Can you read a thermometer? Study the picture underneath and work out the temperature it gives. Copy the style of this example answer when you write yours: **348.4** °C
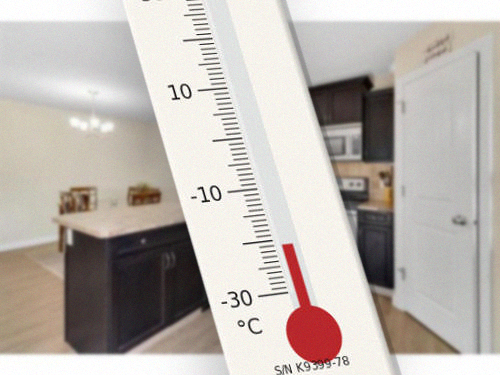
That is **-21** °C
